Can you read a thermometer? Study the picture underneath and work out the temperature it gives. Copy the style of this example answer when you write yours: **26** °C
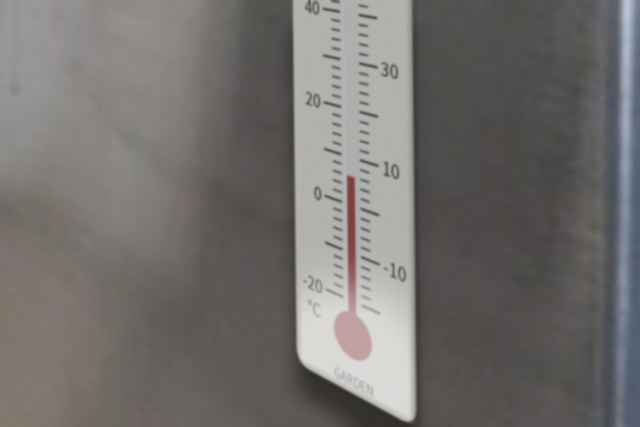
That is **6** °C
